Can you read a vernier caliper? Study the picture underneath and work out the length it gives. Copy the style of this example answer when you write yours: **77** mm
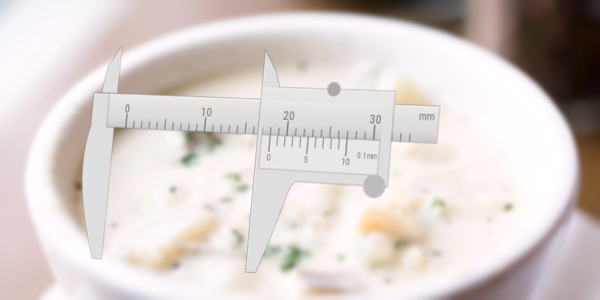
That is **18.0** mm
